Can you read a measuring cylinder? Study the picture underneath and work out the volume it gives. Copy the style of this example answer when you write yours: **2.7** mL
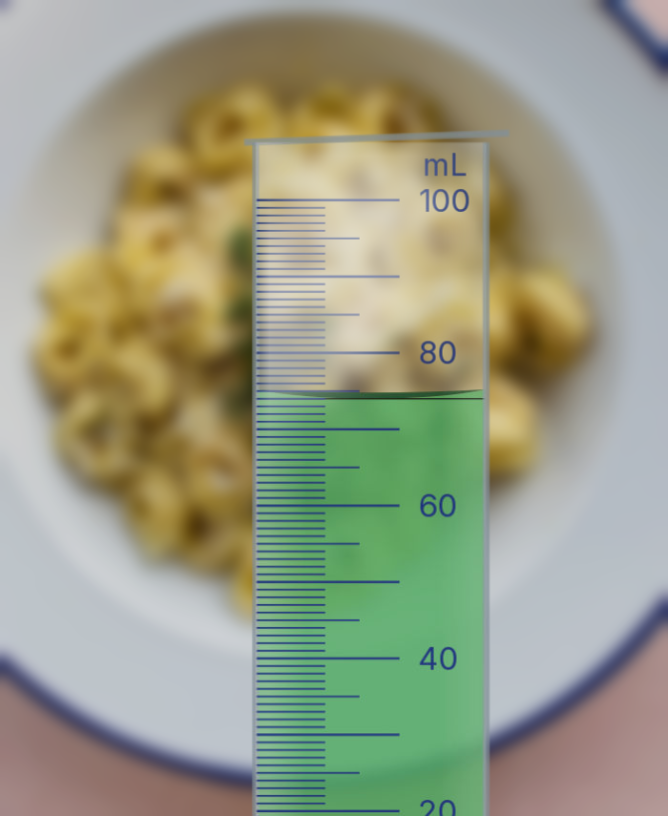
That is **74** mL
